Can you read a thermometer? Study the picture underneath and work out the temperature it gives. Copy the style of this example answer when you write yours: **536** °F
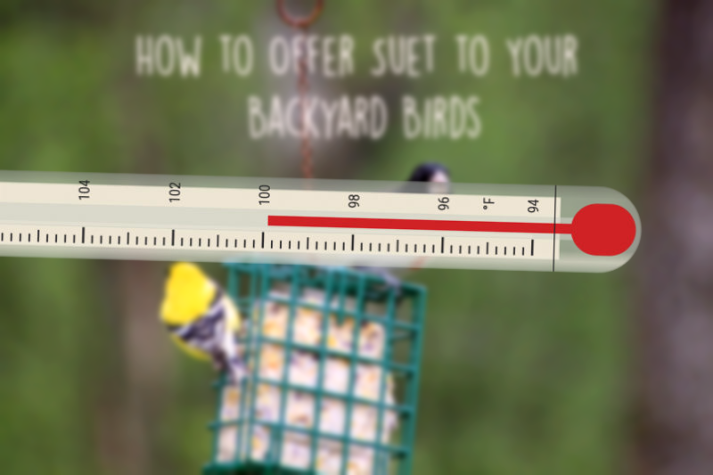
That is **99.9** °F
